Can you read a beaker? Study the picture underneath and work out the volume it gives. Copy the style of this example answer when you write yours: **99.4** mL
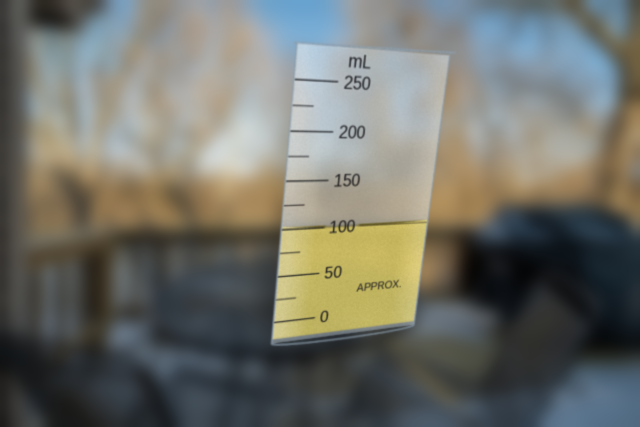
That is **100** mL
